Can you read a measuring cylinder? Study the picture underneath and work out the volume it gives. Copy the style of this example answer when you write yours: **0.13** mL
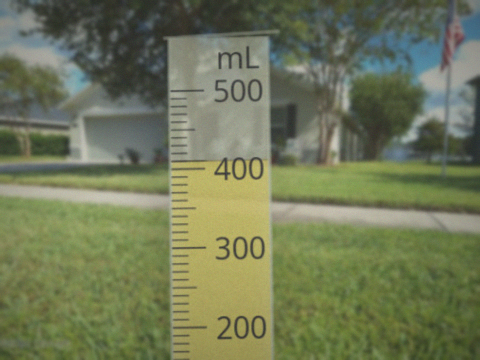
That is **410** mL
